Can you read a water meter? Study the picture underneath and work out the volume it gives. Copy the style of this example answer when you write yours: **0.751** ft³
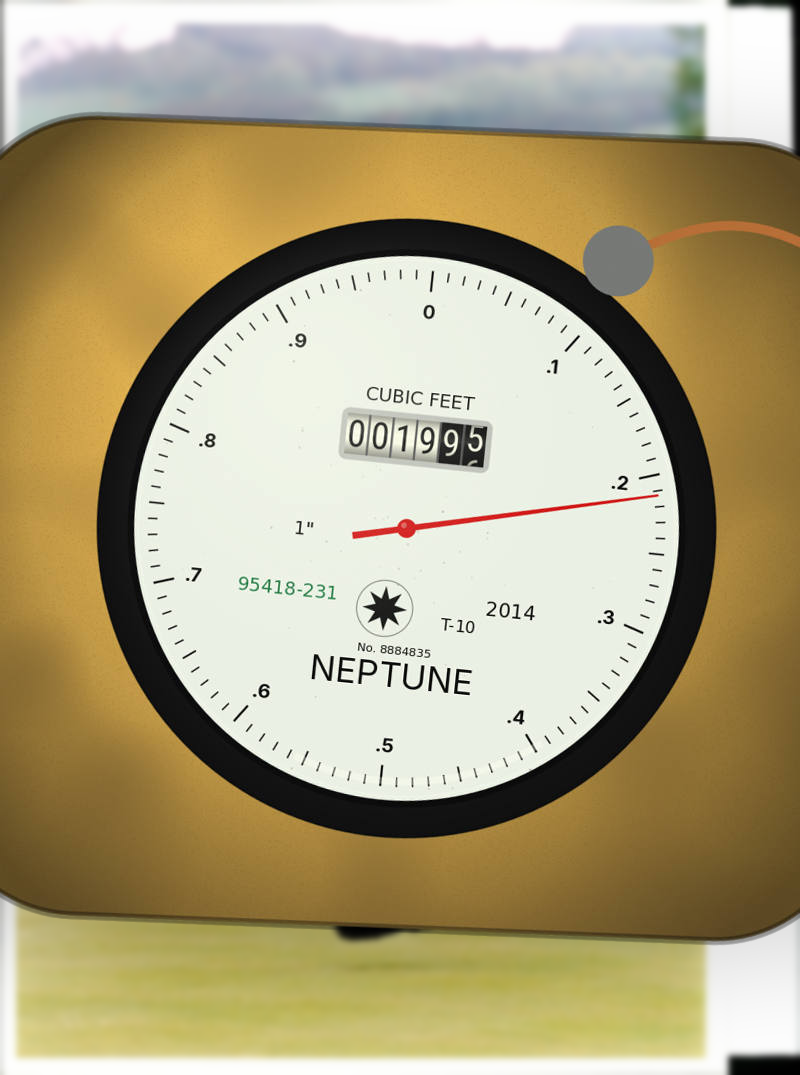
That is **1995.21** ft³
